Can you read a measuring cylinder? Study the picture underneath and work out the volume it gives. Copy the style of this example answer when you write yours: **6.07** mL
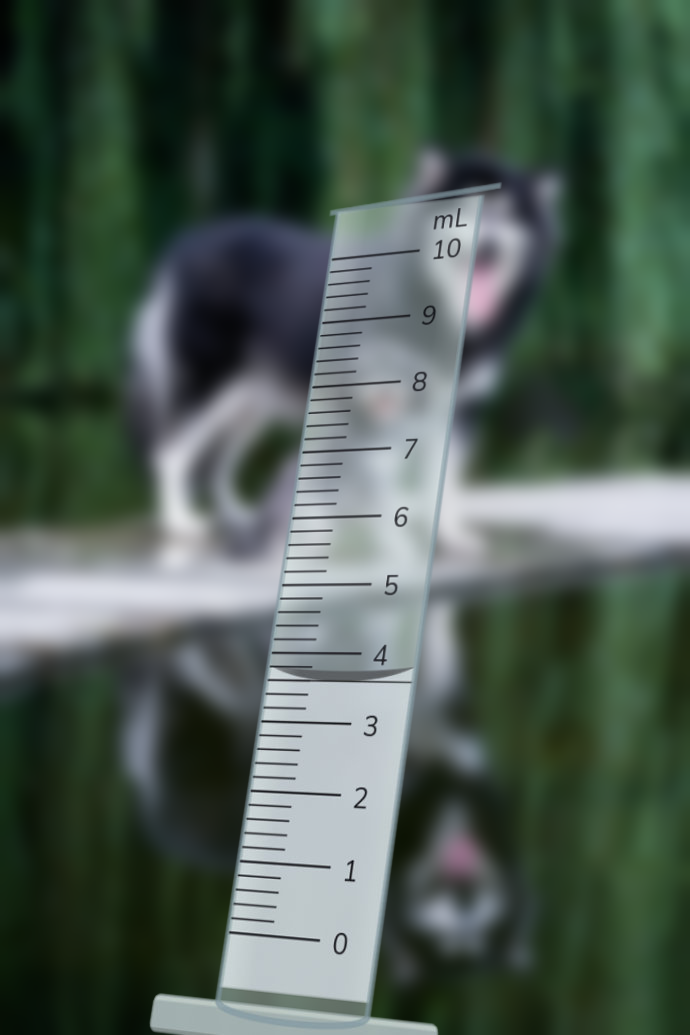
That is **3.6** mL
